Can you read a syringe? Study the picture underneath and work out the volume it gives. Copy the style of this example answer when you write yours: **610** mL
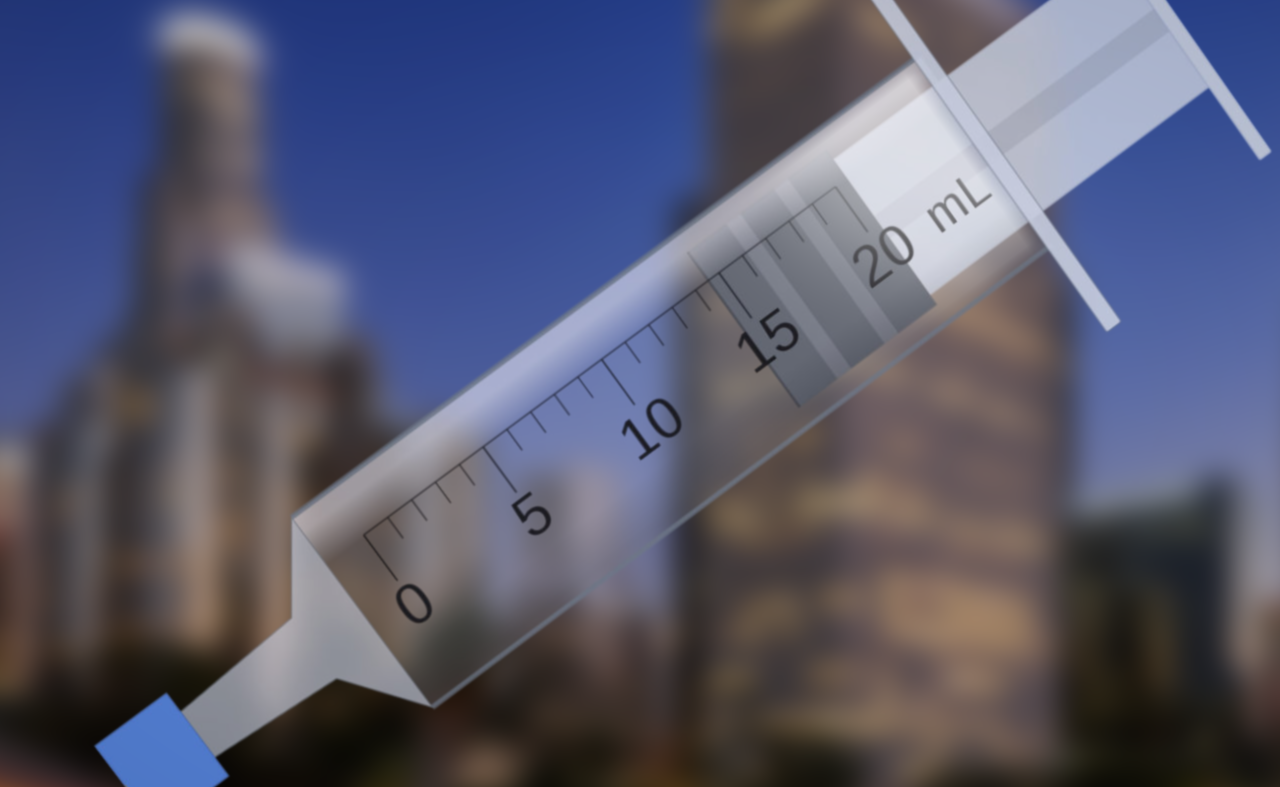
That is **14.5** mL
